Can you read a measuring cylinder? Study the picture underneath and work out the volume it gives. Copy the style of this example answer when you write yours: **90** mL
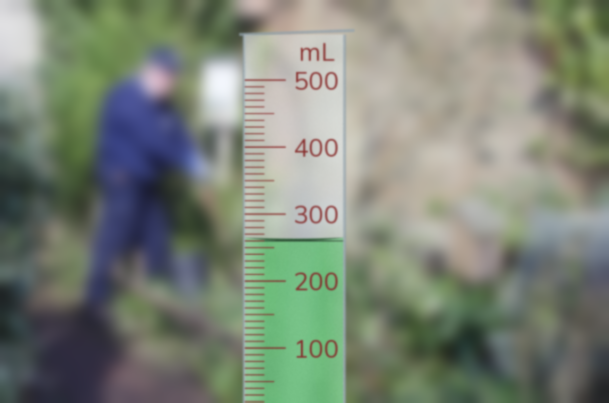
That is **260** mL
